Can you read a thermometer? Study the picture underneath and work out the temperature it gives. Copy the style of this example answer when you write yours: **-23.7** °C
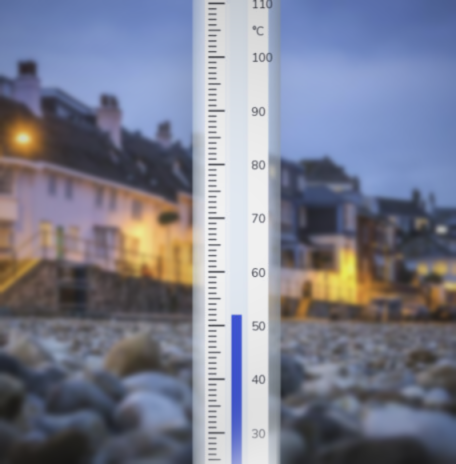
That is **52** °C
